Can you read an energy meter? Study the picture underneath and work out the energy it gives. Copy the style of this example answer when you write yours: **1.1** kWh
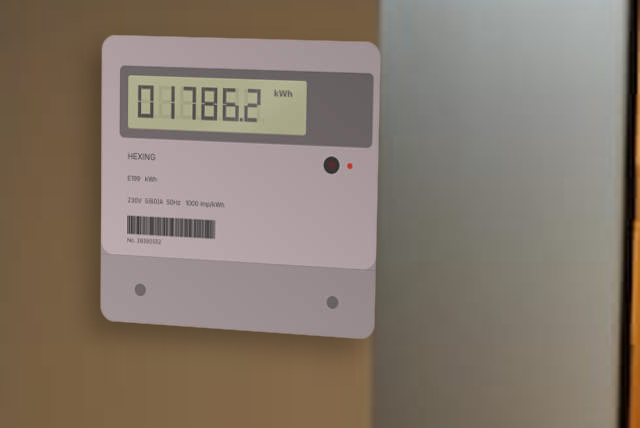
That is **1786.2** kWh
